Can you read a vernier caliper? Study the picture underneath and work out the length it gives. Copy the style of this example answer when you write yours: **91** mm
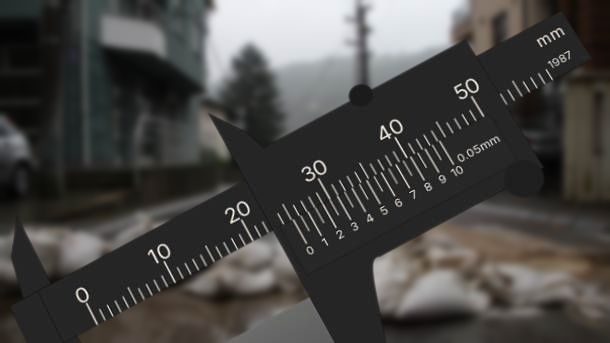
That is **25.2** mm
